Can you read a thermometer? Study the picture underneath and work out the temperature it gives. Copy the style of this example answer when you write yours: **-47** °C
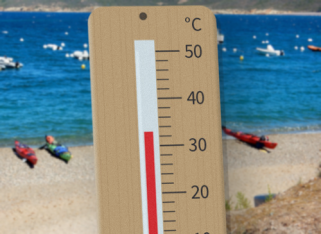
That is **33** °C
